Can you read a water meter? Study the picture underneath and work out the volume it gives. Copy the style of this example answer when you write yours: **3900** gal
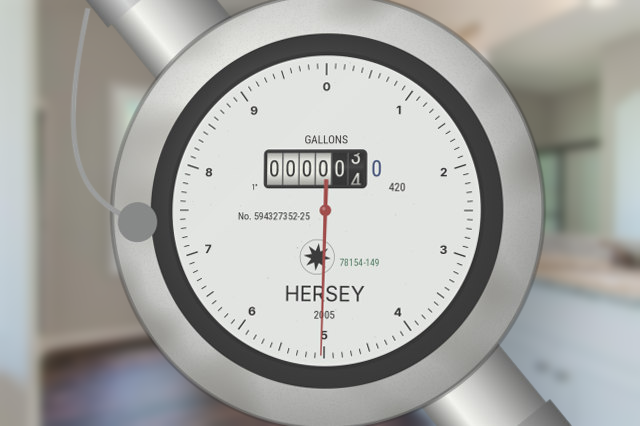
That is **35.0** gal
